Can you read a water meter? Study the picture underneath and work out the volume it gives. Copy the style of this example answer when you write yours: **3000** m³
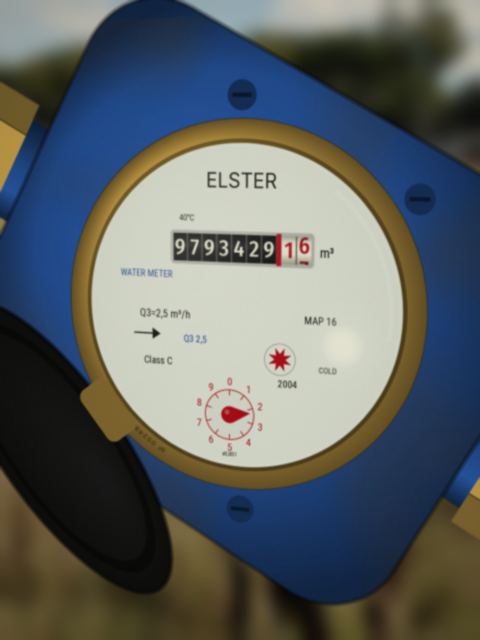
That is **9793429.162** m³
